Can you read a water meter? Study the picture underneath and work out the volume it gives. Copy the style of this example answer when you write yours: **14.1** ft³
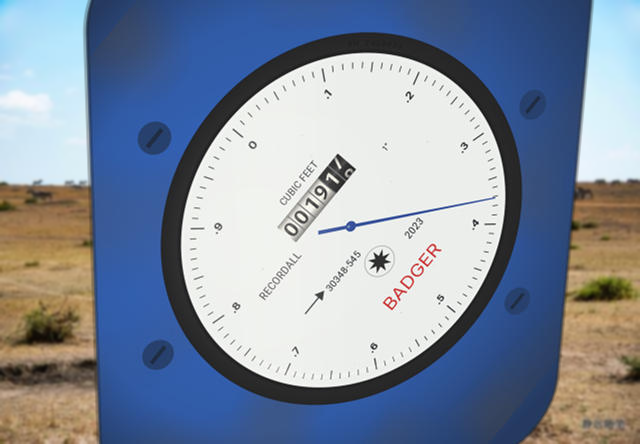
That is **1917.37** ft³
